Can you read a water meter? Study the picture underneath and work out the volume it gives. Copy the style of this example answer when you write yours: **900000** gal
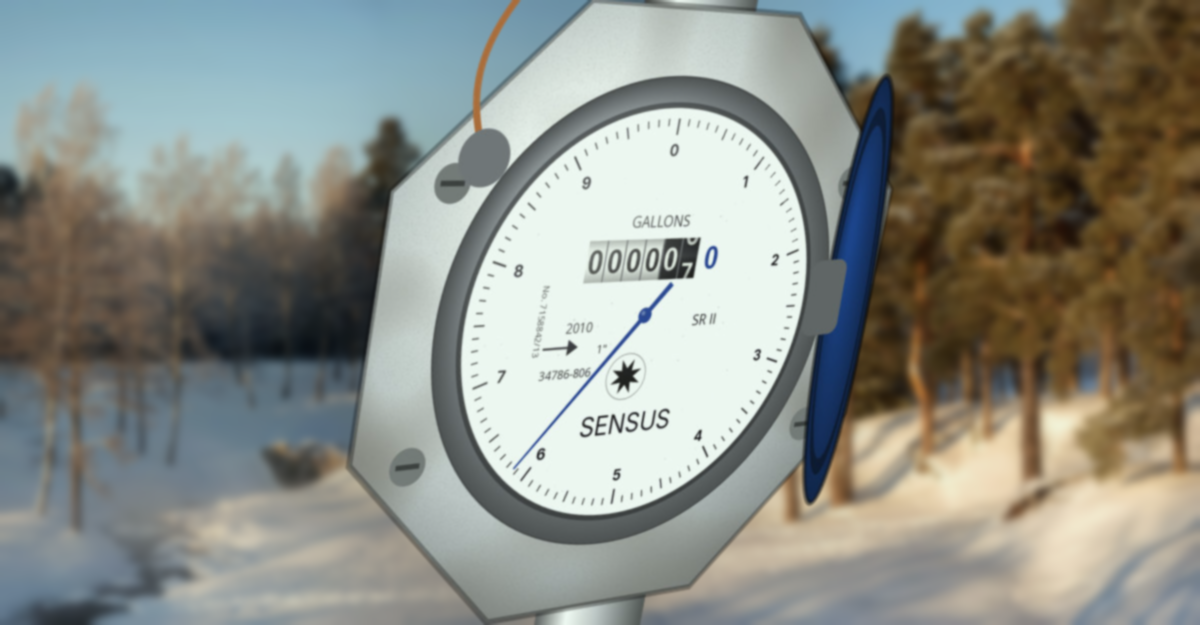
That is **66.1** gal
